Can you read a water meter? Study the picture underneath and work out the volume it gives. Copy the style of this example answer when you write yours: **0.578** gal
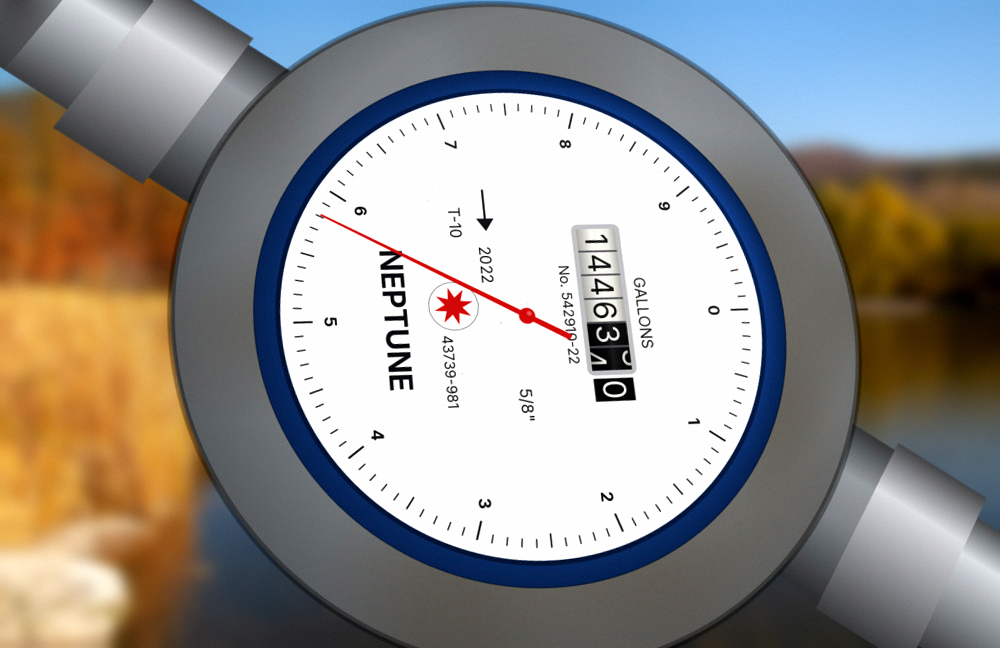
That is **1446335.8** gal
